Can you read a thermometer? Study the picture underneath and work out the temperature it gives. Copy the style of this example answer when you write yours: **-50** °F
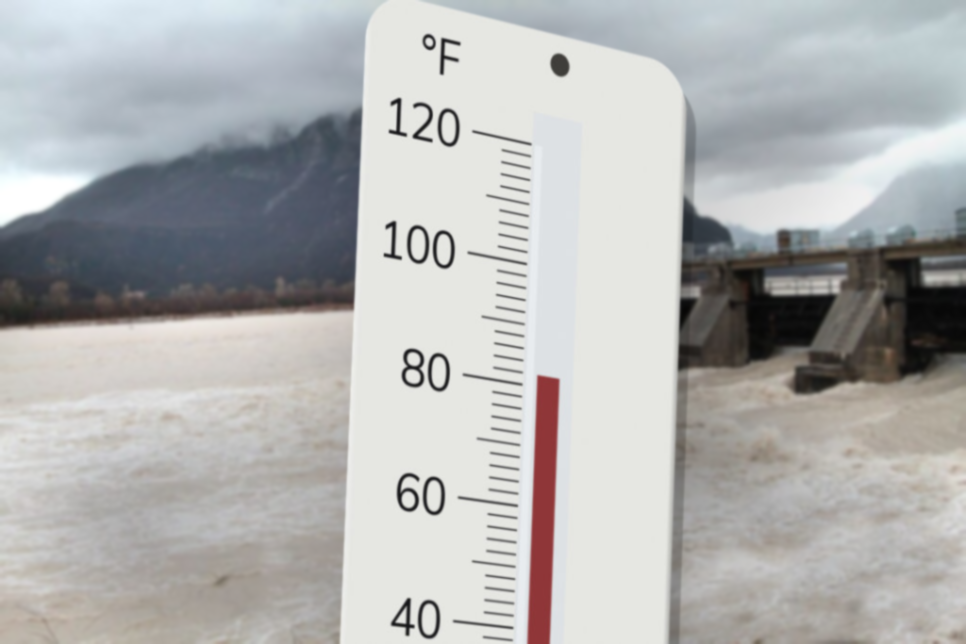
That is **82** °F
